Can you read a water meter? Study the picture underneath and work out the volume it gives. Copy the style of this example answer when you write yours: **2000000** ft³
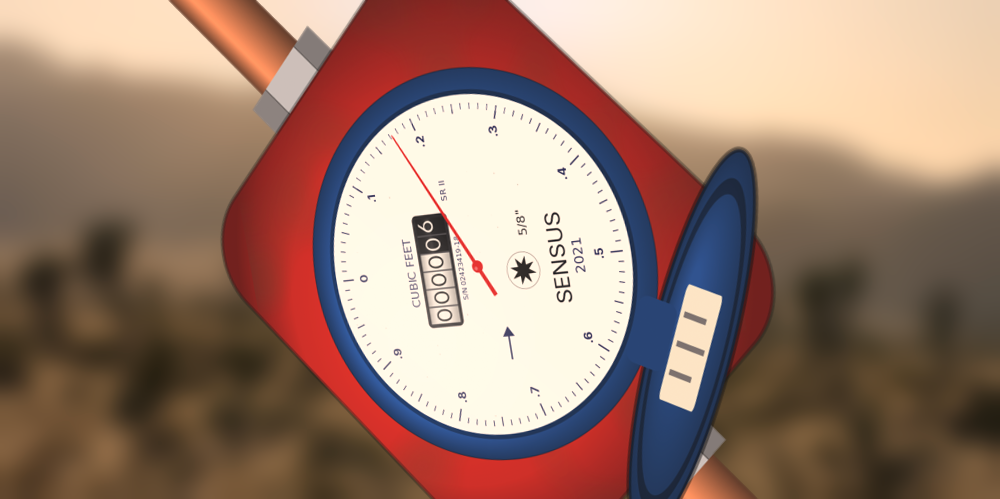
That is **6.17** ft³
